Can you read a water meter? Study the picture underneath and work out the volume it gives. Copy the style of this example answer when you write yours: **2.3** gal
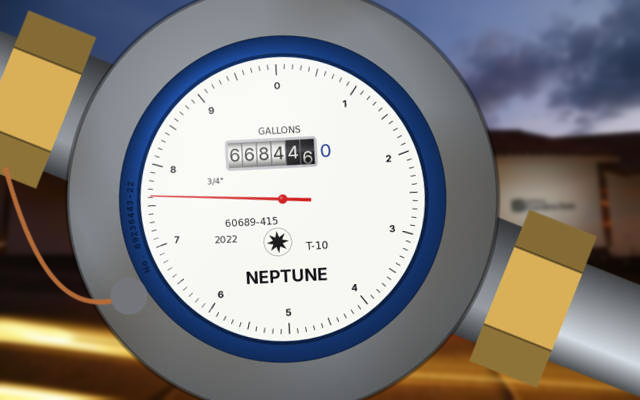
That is **6684457.6** gal
